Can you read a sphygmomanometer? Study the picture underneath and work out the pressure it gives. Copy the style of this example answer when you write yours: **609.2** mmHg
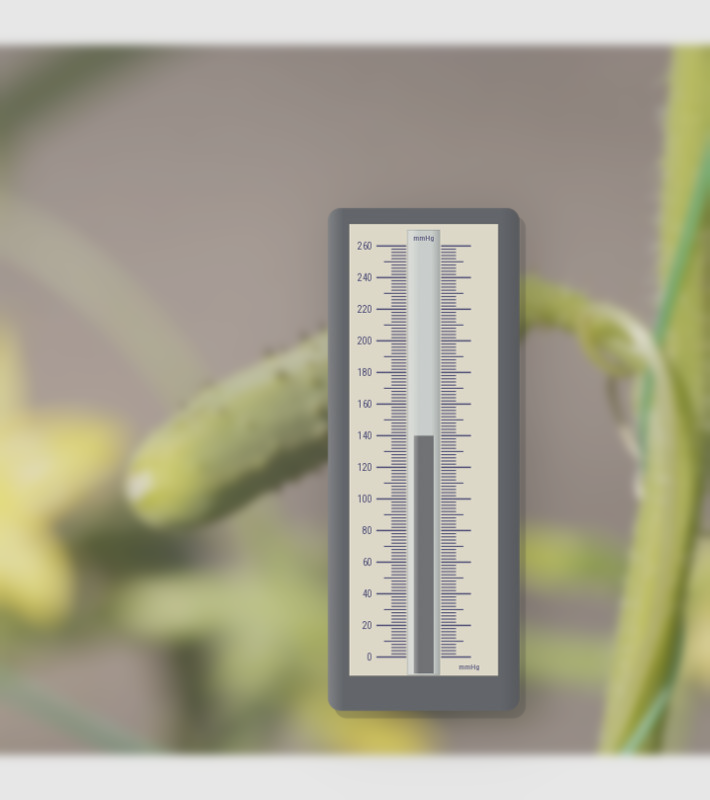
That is **140** mmHg
